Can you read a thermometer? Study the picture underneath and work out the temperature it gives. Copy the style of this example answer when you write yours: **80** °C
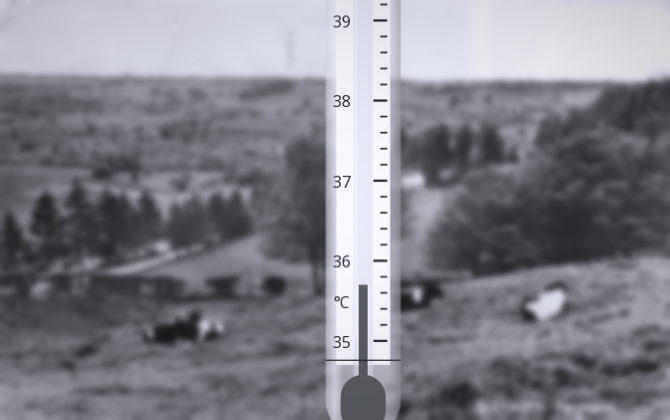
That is **35.7** °C
